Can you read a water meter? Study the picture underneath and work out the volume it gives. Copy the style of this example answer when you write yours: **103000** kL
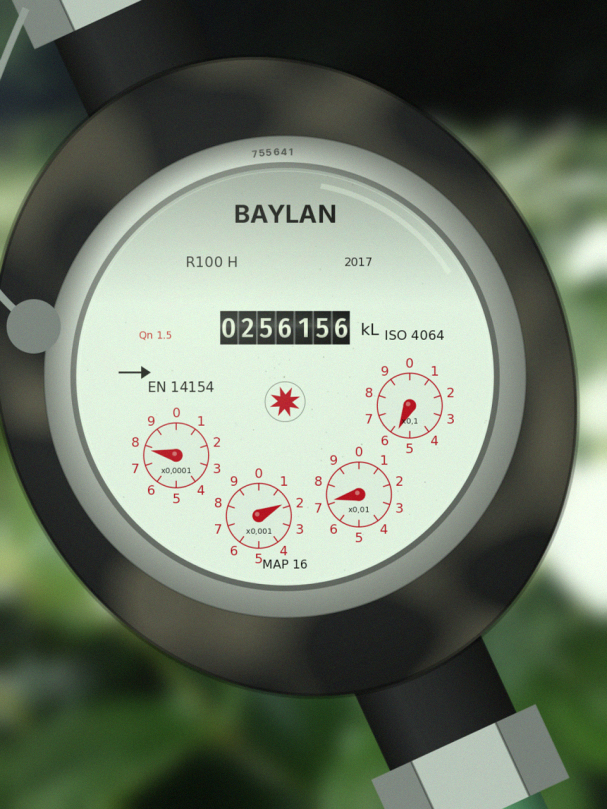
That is **256156.5717** kL
